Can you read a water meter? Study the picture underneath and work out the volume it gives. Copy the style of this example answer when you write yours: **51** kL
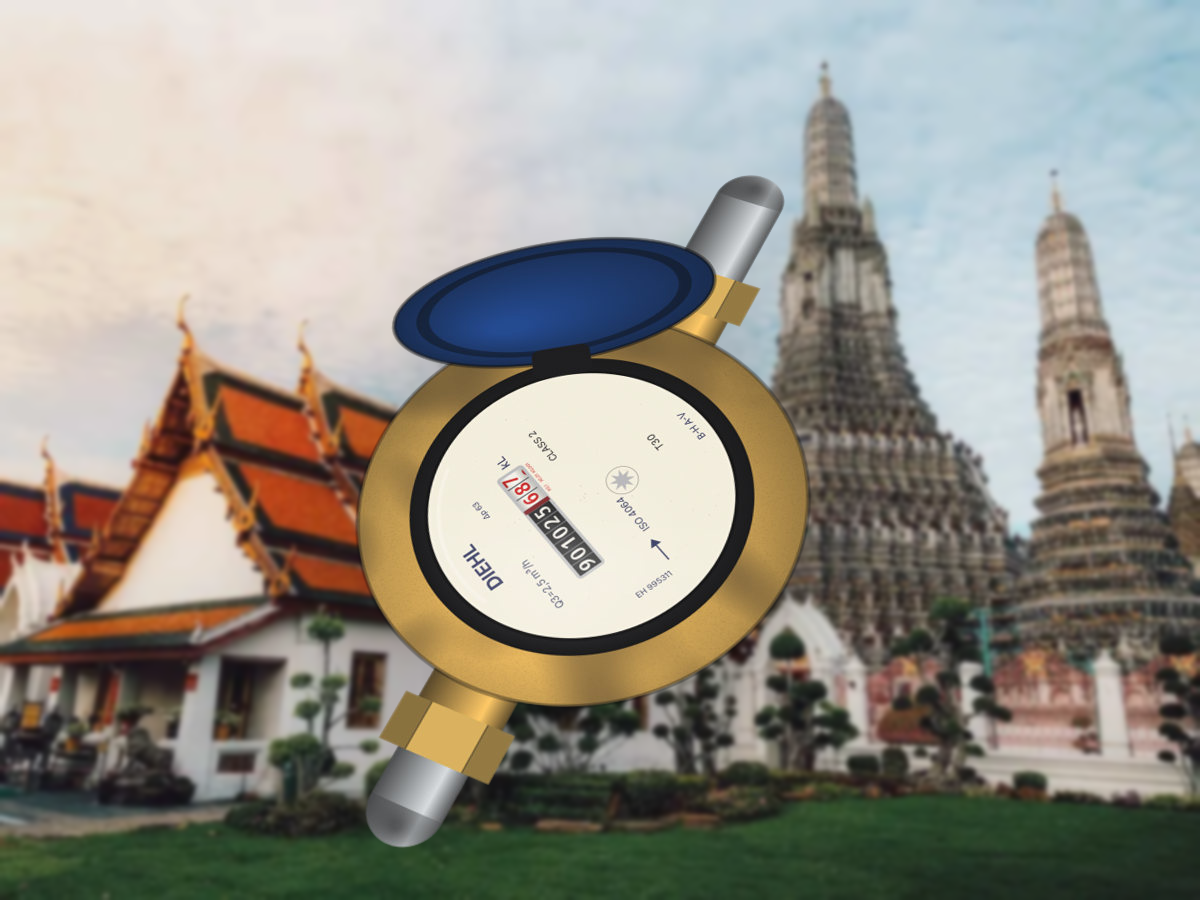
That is **901025.687** kL
